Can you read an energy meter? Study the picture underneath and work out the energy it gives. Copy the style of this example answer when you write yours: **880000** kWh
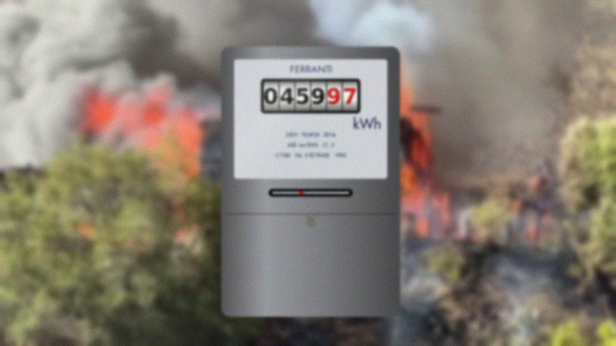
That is **459.97** kWh
